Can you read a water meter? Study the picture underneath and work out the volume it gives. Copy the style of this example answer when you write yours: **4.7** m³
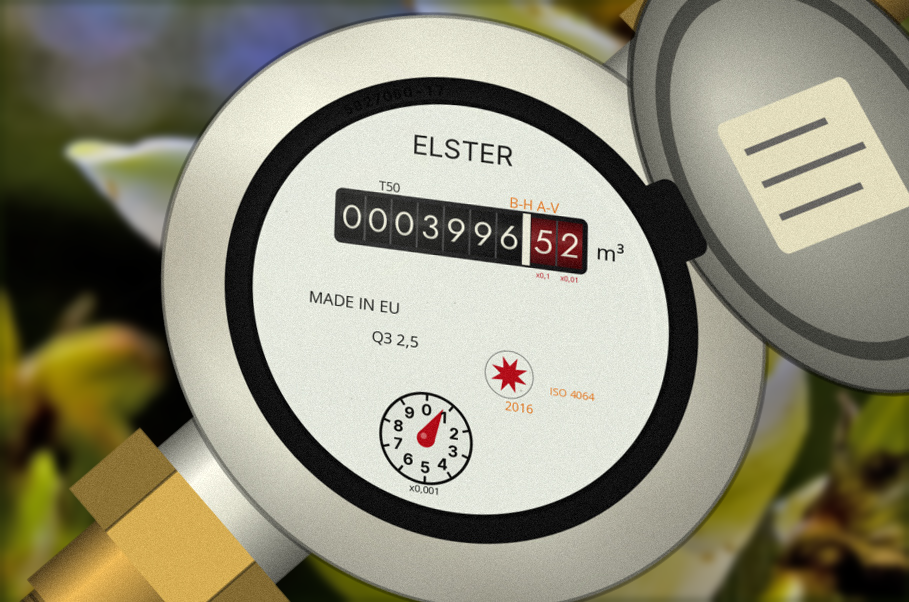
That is **3996.520** m³
